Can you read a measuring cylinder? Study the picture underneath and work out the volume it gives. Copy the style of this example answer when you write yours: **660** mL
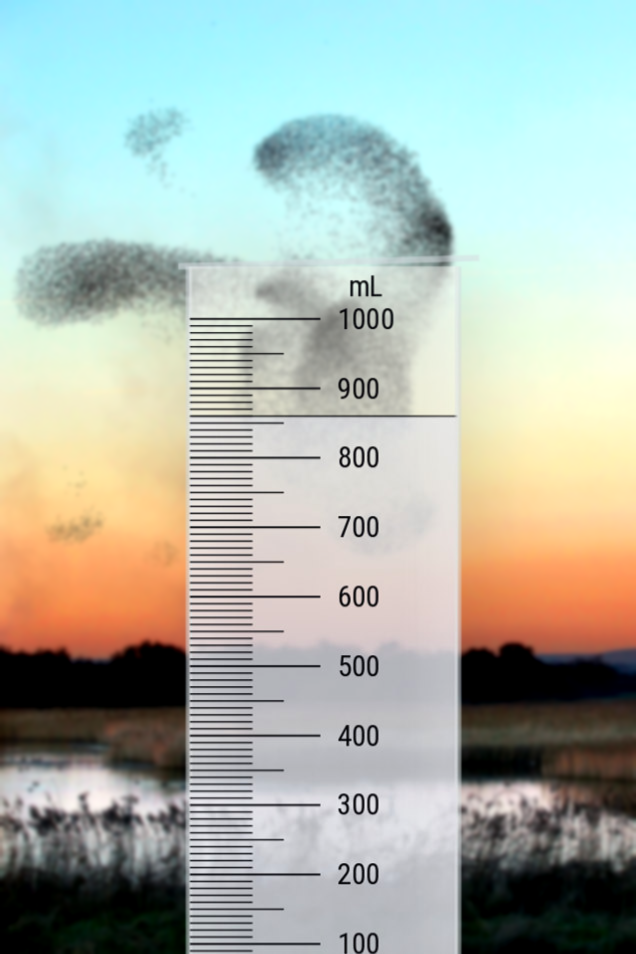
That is **860** mL
